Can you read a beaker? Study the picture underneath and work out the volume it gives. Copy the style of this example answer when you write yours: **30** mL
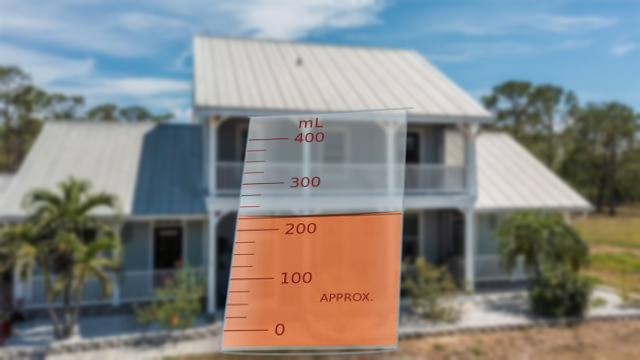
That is **225** mL
